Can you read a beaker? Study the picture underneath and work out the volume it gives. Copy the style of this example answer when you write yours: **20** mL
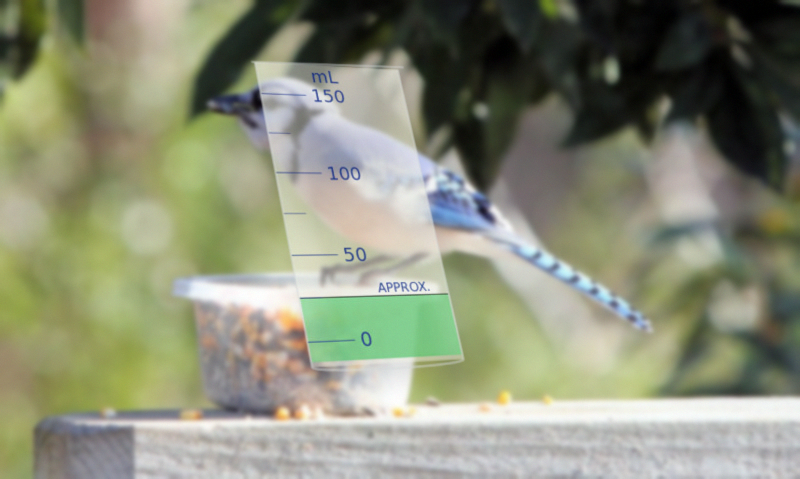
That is **25** mL
